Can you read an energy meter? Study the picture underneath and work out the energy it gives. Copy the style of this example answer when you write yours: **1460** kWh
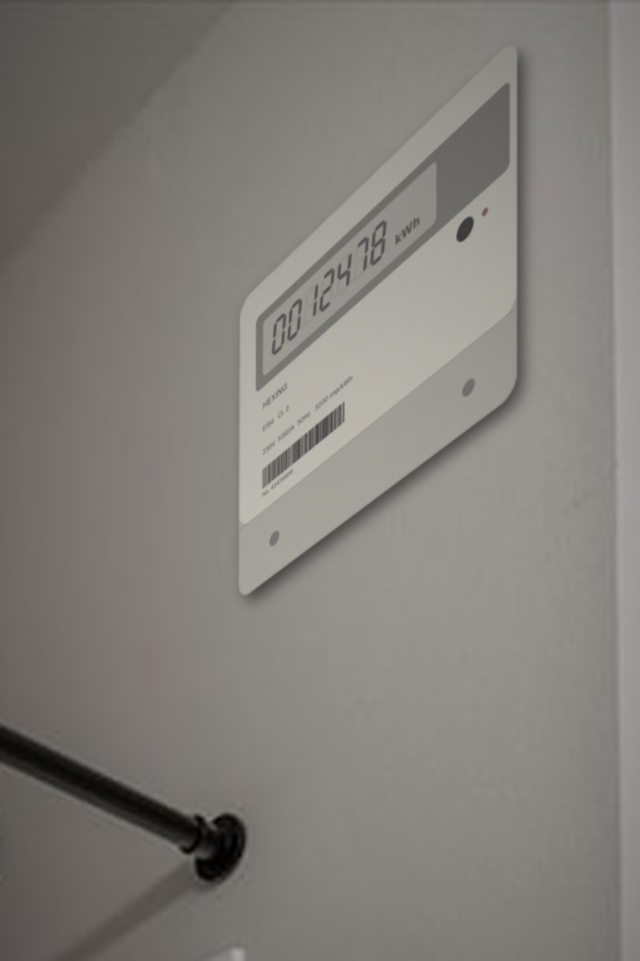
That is **12478** kWh
